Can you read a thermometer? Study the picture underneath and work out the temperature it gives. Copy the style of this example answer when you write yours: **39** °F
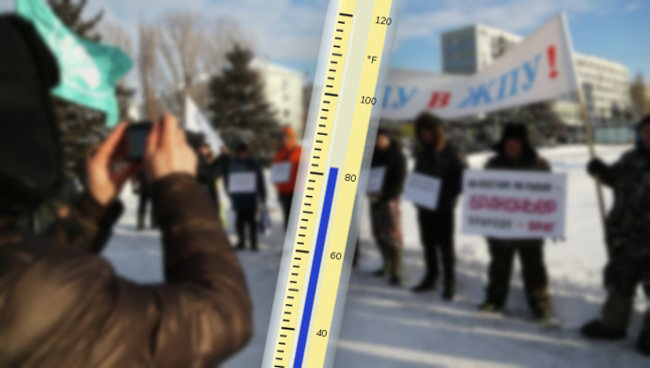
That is **82** °F
